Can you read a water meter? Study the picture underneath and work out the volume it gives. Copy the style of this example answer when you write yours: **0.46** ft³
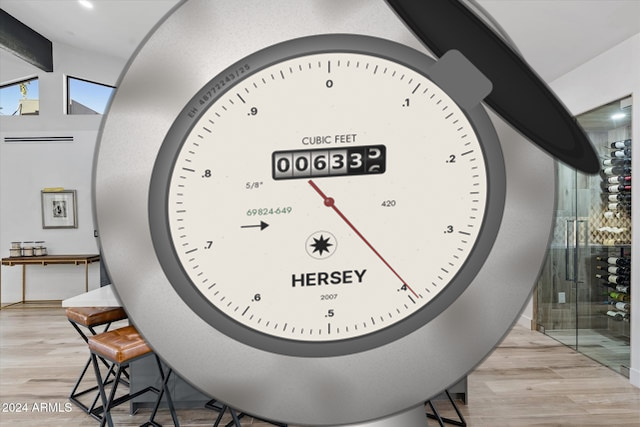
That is **6335.39** ft³
